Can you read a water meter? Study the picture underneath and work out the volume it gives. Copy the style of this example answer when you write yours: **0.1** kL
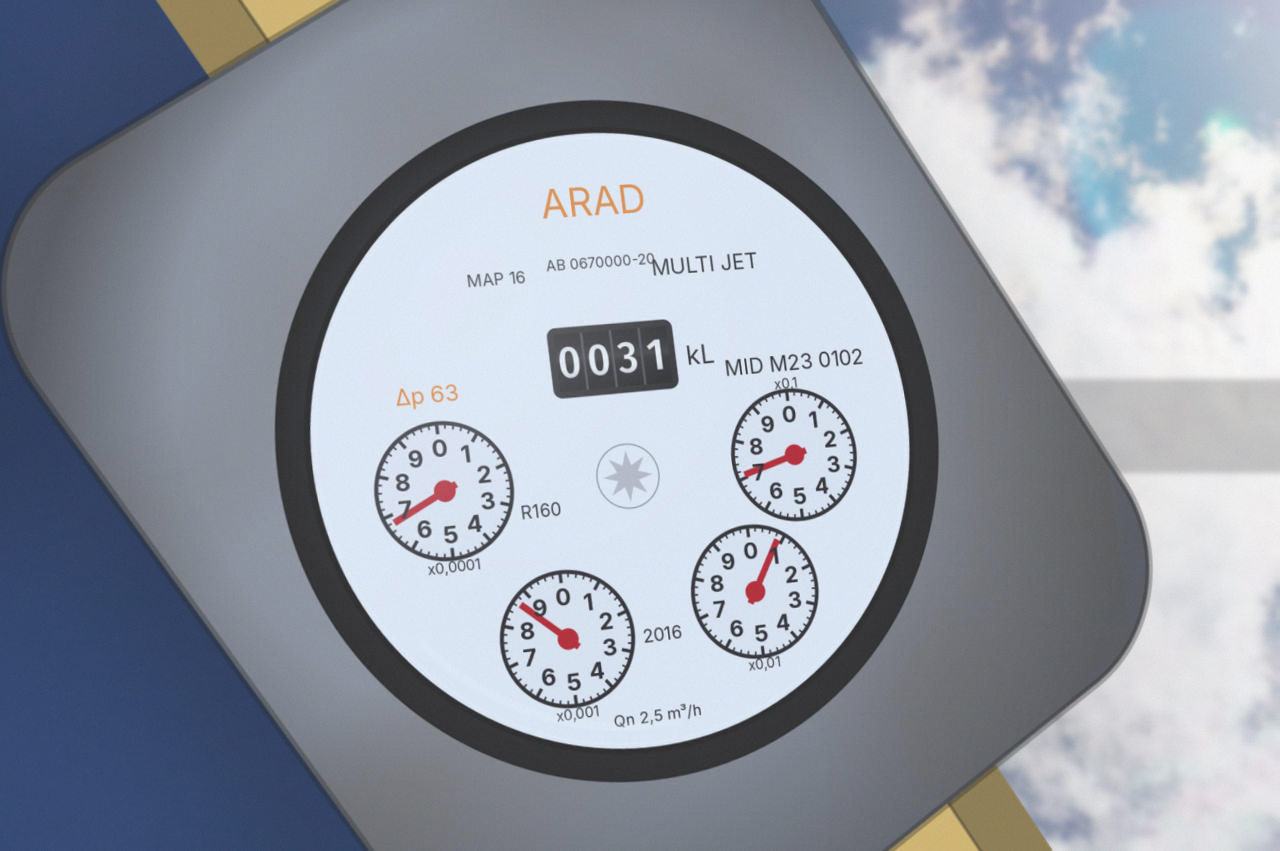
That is **31.7086** kL
